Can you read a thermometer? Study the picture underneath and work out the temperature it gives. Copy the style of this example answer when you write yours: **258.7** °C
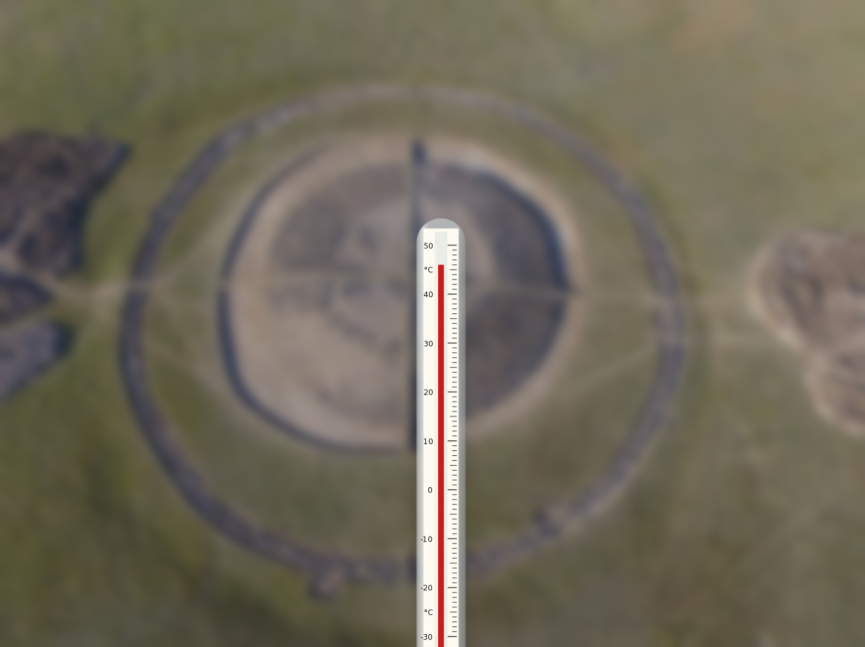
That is **46** °C
